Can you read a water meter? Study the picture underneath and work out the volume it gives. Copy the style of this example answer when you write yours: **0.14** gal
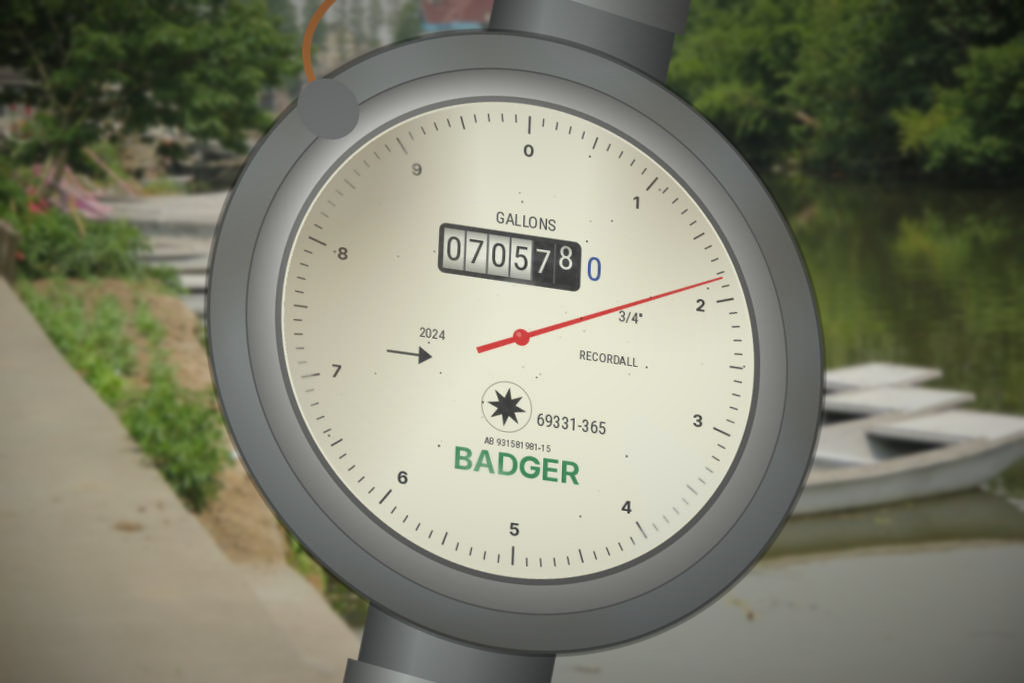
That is **705781.8** gal
